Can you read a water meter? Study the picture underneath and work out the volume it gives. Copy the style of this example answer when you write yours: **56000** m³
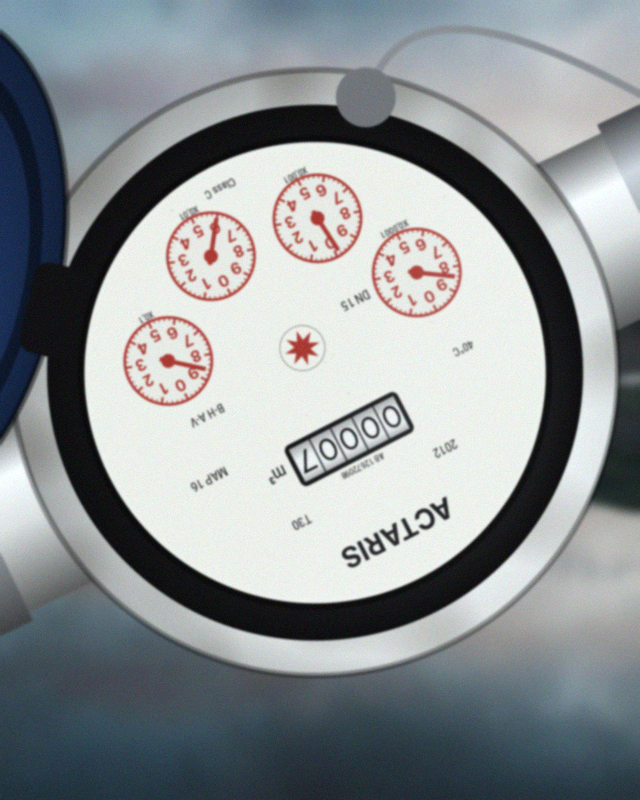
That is **7.8598** m³
